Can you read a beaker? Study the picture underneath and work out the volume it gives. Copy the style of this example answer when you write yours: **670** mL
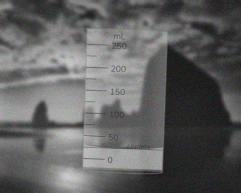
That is **25** mL
